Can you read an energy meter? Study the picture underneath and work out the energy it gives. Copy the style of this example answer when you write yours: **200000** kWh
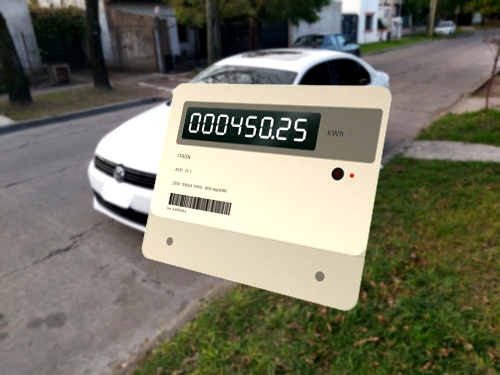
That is **450.25** kWh
